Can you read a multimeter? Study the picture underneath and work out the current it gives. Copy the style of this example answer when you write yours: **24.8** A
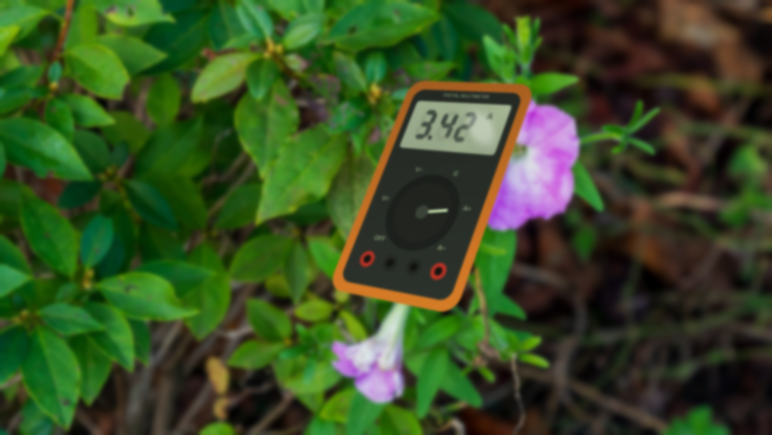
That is **3.42** A
